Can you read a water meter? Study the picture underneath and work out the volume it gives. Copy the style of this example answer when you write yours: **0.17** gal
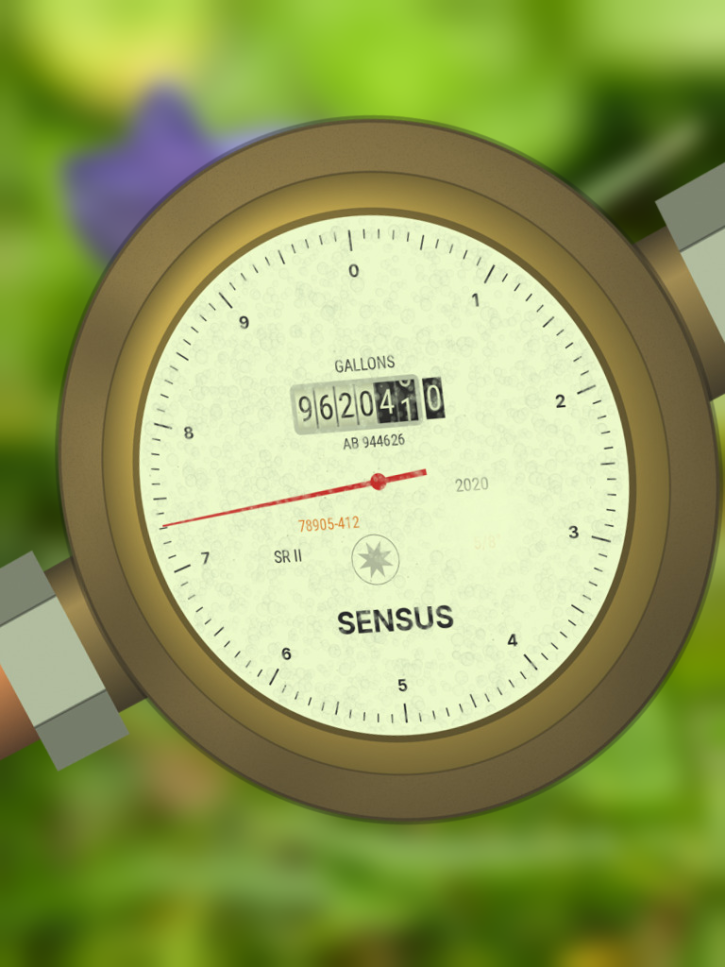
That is **9620407.3** gal
